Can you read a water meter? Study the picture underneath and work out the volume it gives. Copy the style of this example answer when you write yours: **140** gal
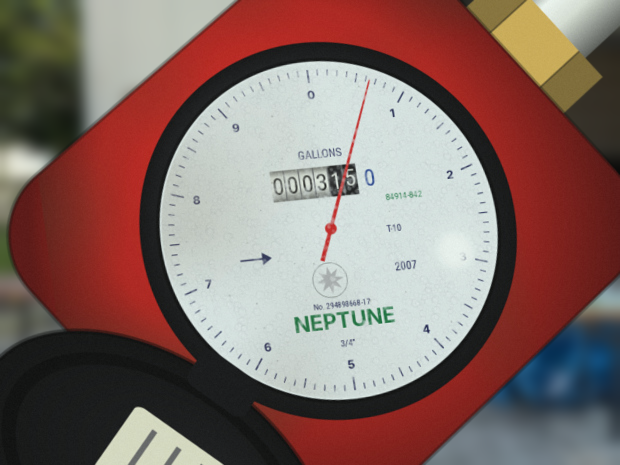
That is **3150.6** gal
